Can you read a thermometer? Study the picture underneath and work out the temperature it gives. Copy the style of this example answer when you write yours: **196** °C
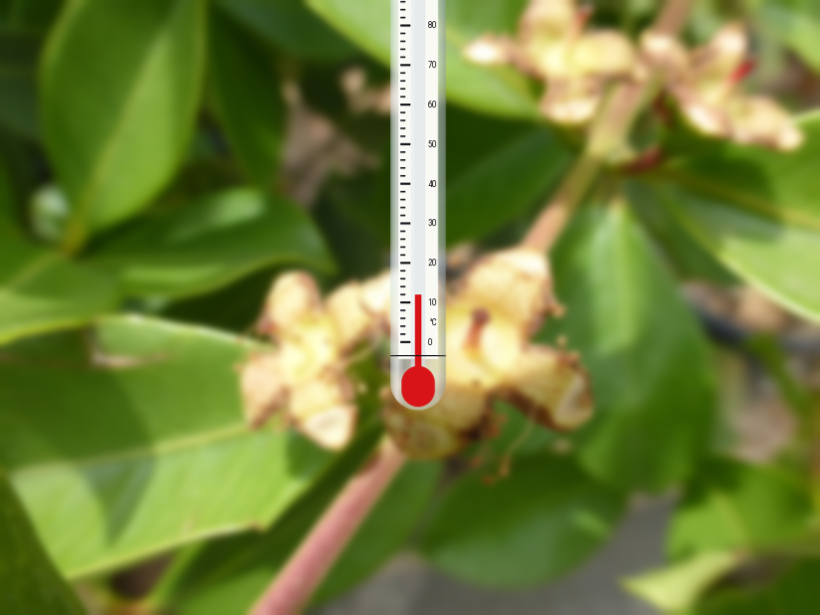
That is **12** °C
